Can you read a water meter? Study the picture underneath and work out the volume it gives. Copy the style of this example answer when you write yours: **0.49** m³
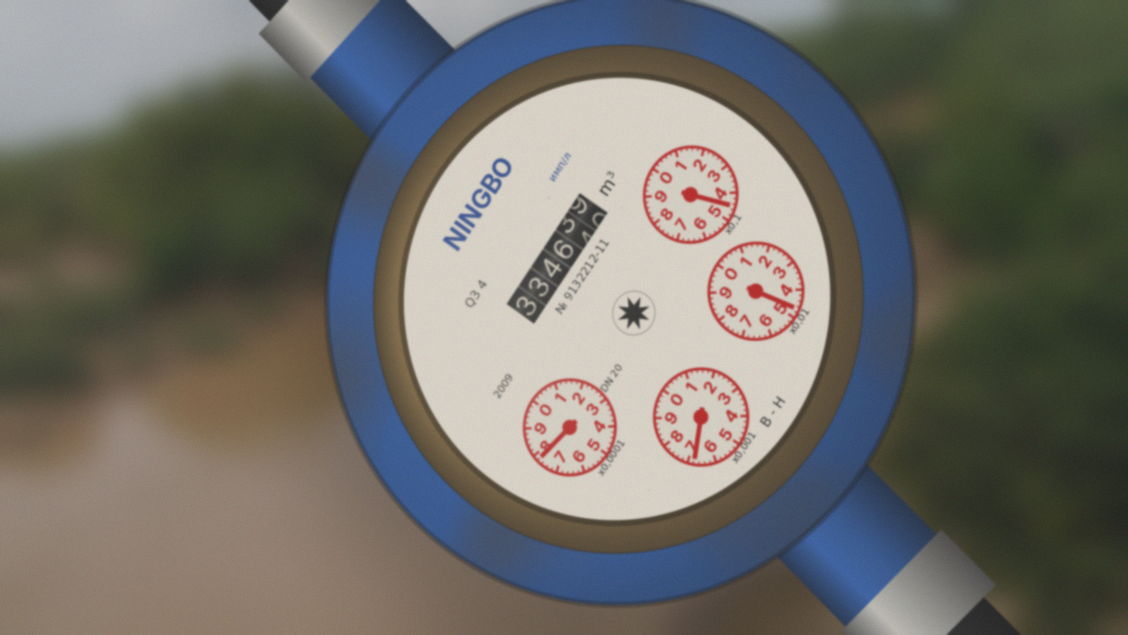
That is **334639.4467** m³
